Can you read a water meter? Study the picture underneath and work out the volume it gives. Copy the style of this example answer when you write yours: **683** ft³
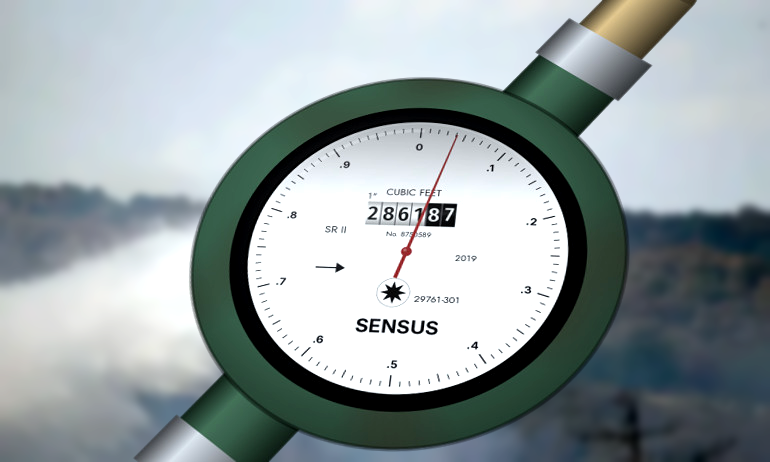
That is **286187.04** ft³
